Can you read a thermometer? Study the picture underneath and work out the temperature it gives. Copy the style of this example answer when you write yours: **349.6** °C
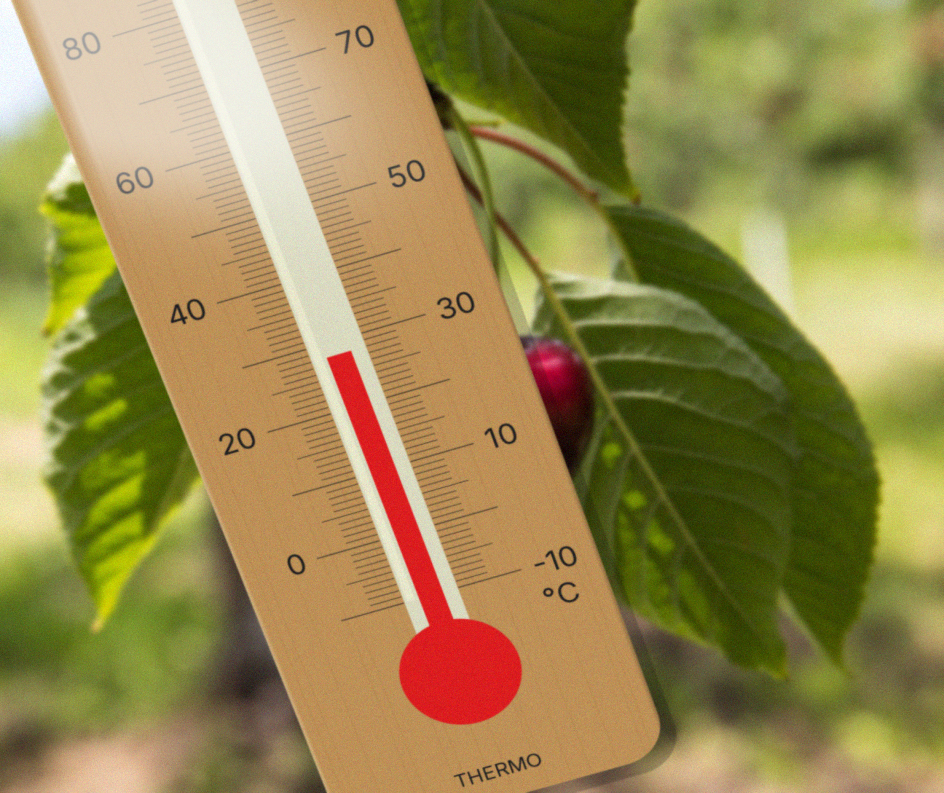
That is **28** °C
